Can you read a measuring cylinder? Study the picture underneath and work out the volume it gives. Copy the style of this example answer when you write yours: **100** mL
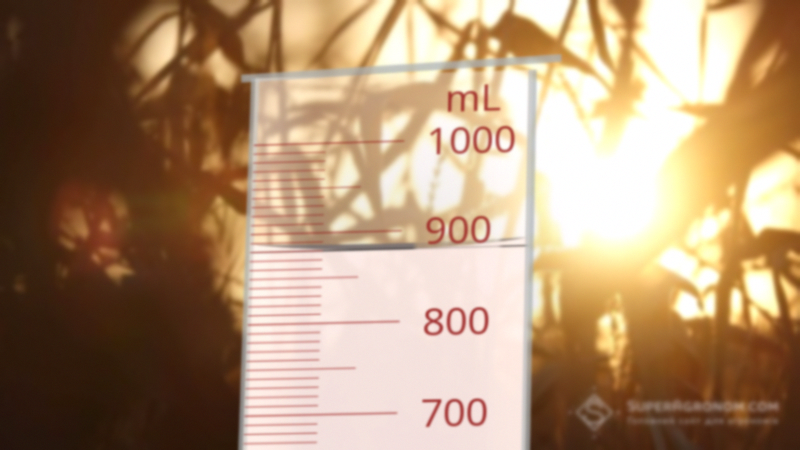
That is **880** mL
